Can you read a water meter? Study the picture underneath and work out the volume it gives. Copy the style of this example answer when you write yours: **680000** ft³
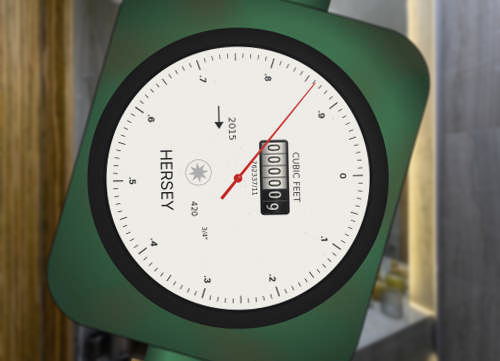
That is **8.86** ft³
